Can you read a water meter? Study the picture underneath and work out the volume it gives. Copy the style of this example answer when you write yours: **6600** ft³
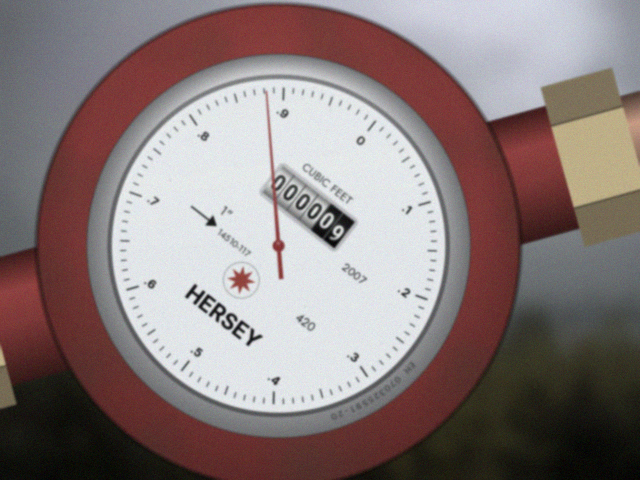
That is **8.88** ft³
